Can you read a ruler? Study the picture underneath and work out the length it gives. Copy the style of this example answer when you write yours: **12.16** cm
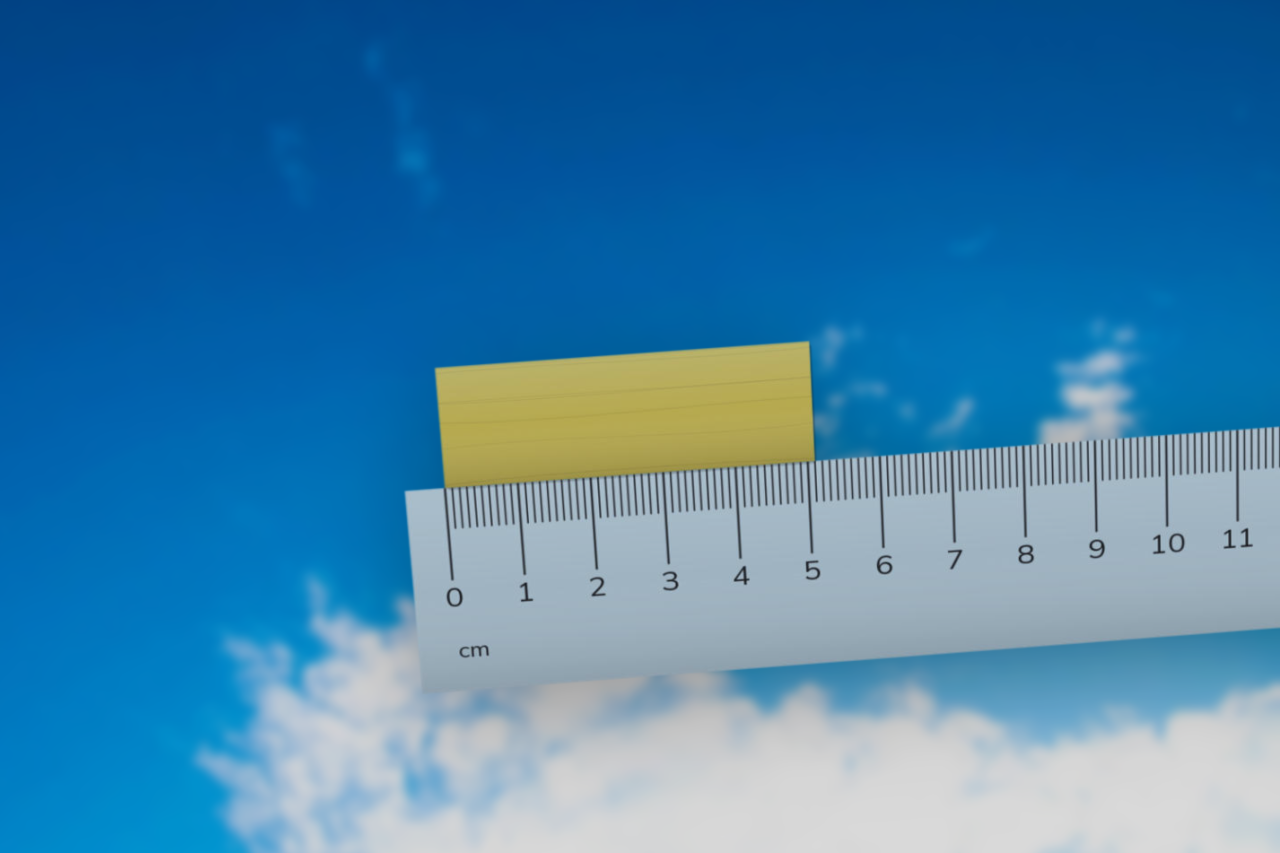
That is **5.1** cm
